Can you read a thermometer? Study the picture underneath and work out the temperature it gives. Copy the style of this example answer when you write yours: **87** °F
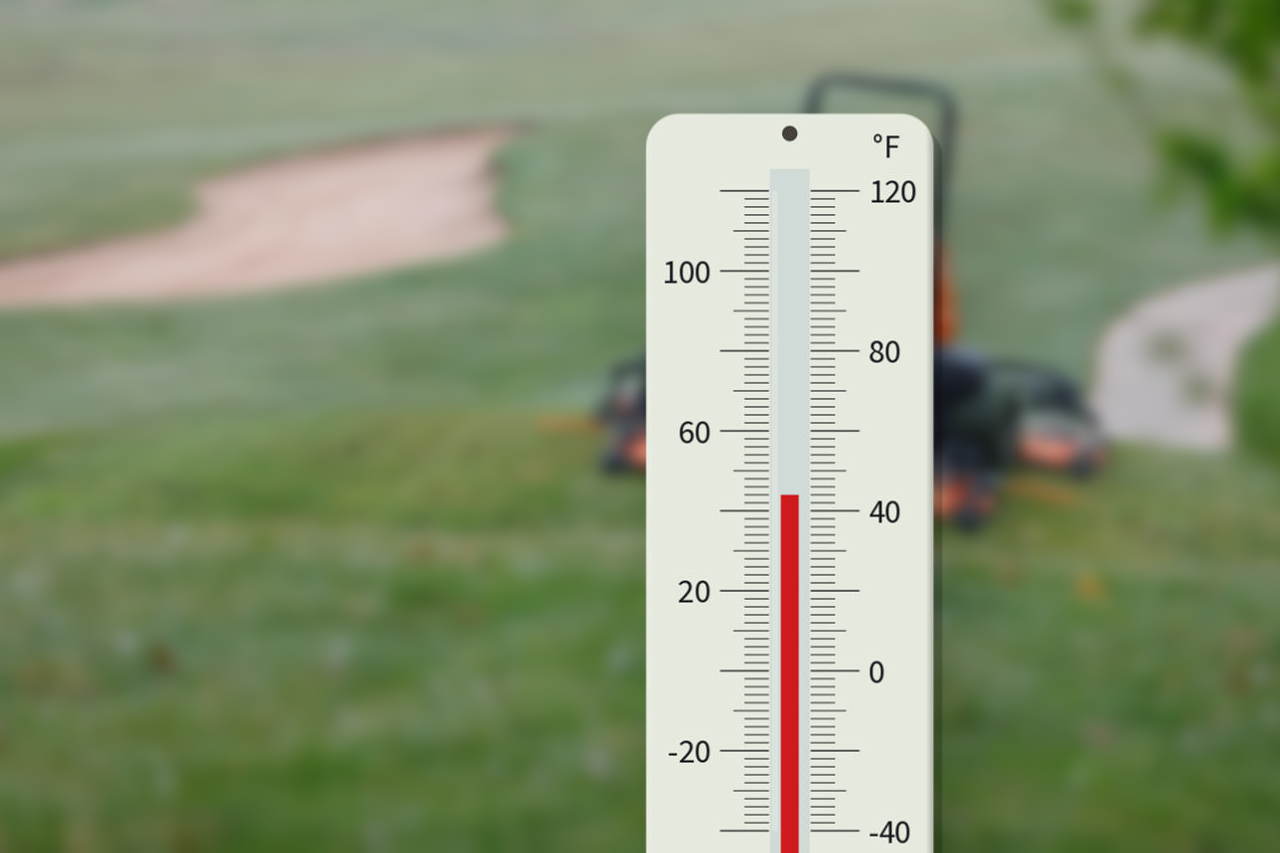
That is **44** °F
